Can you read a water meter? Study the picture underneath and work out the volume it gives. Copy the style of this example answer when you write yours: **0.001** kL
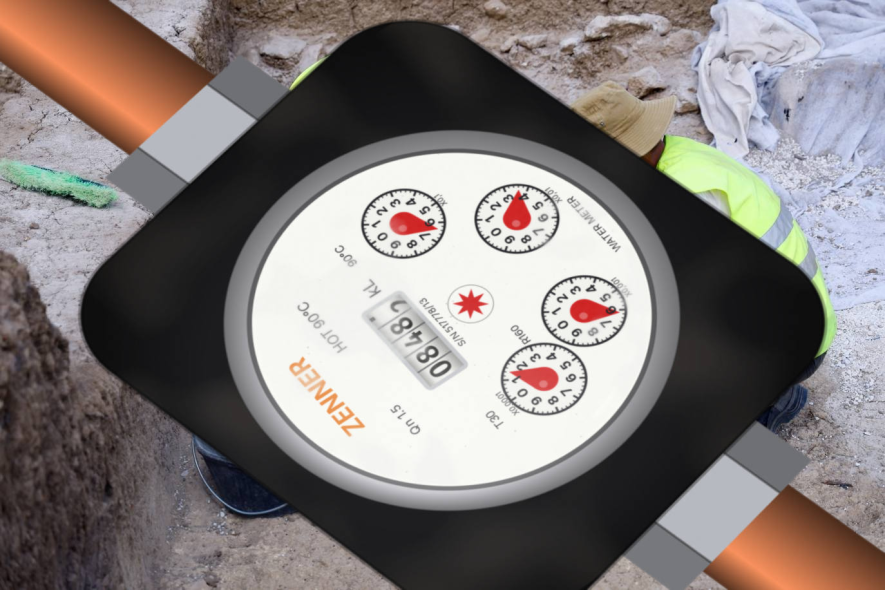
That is **8481.6361** kL
